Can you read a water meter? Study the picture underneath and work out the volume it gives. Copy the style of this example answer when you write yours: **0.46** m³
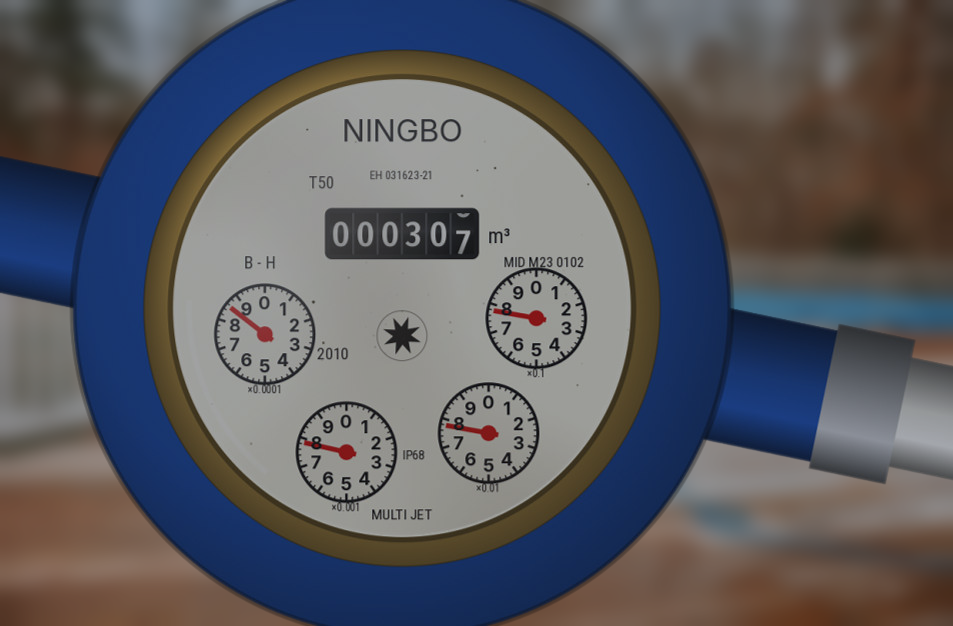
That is **306.7778** m³
